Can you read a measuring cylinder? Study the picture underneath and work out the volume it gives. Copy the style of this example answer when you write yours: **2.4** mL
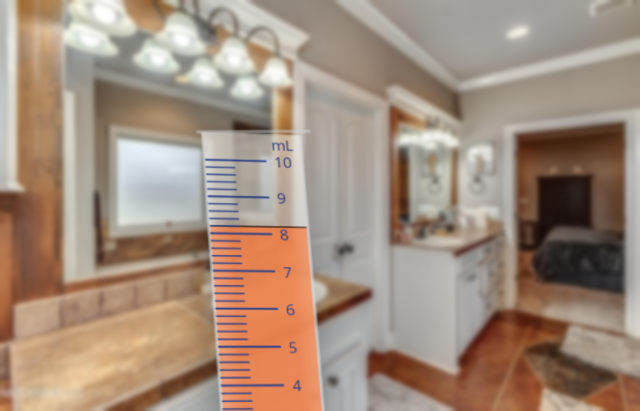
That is **8.2** mL
